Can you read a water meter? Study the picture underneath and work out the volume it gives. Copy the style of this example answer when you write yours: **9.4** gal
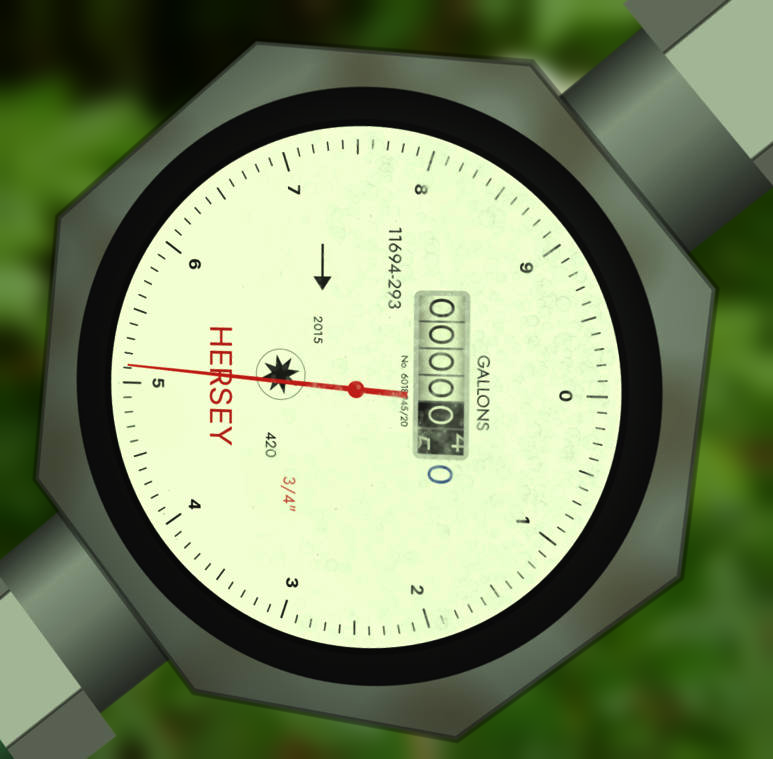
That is **45.1** gal
